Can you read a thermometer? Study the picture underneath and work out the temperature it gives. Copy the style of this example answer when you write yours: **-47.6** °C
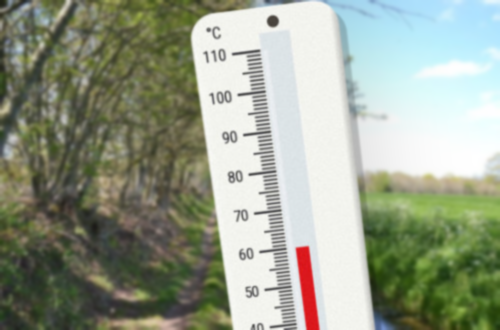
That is **60** °C
